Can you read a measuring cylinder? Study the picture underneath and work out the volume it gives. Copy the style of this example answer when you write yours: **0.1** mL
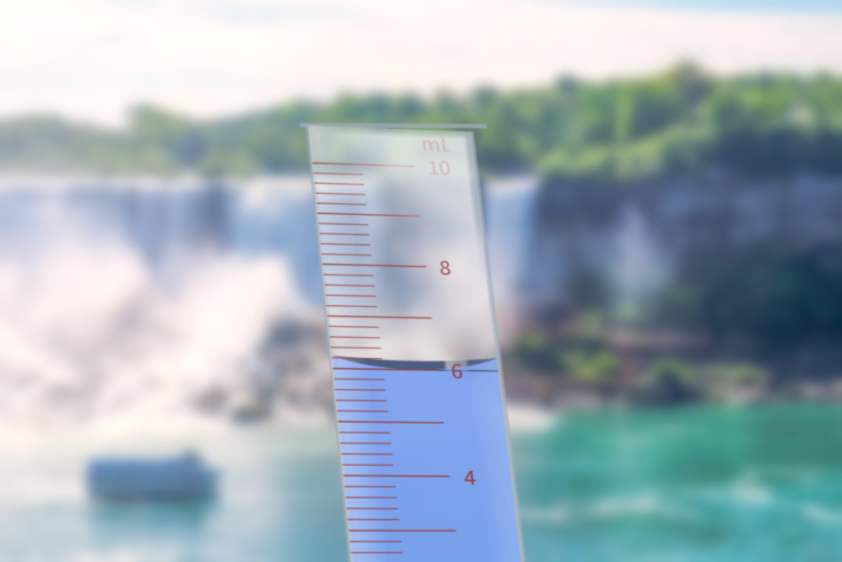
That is **6** mL
